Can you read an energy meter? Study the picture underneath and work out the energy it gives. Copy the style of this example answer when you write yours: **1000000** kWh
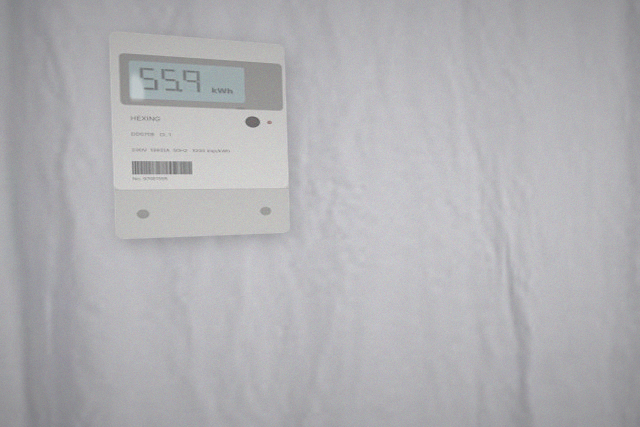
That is **55.9** kWh
